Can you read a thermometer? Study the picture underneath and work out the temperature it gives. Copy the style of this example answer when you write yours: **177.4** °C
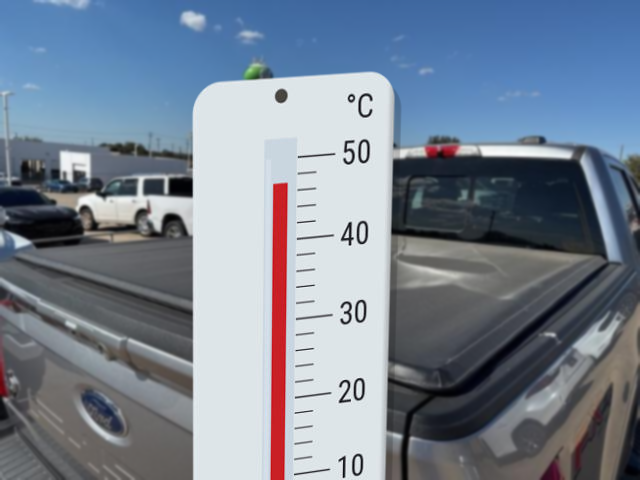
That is **47** °C
